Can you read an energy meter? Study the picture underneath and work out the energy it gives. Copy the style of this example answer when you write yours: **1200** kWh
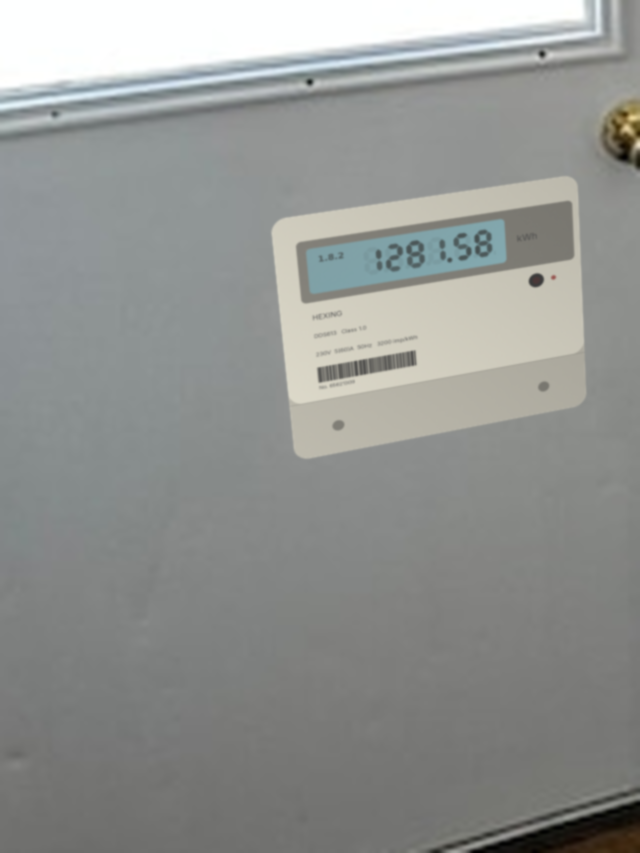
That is **1281.58** kWh
